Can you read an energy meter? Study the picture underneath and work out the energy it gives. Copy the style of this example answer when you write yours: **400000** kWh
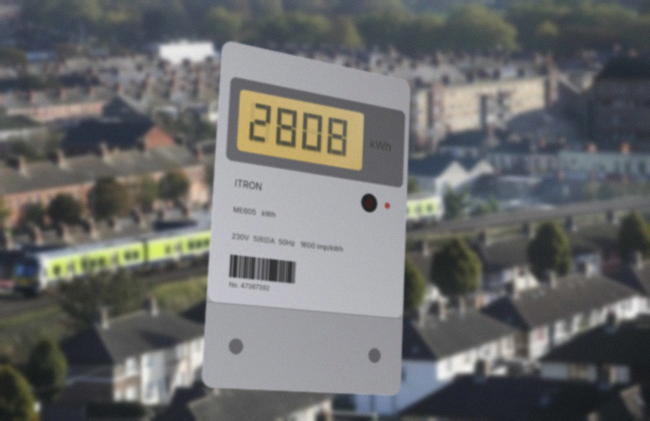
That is **2808** kWh
